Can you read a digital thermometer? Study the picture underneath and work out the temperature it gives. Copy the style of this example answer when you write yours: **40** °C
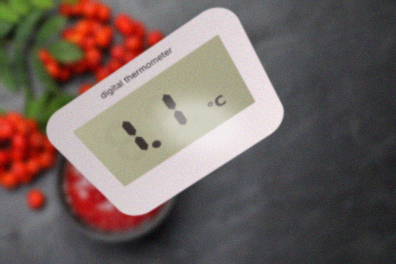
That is **1.1** °C
